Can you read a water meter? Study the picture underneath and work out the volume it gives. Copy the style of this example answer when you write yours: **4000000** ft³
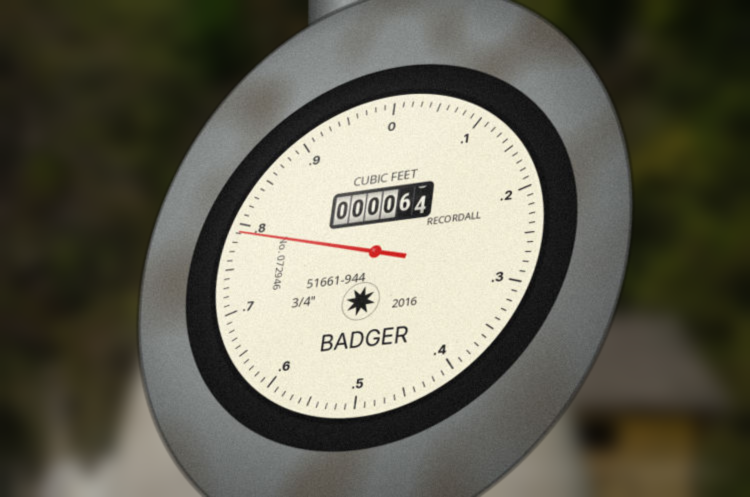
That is **63.79** ft³
